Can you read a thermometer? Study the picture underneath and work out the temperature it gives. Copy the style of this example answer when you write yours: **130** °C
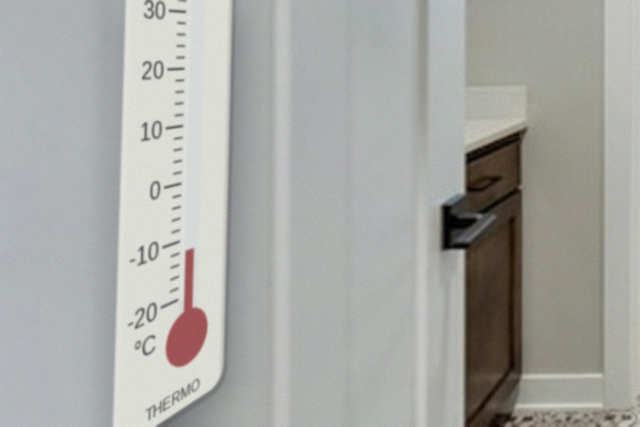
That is **-12** °C
